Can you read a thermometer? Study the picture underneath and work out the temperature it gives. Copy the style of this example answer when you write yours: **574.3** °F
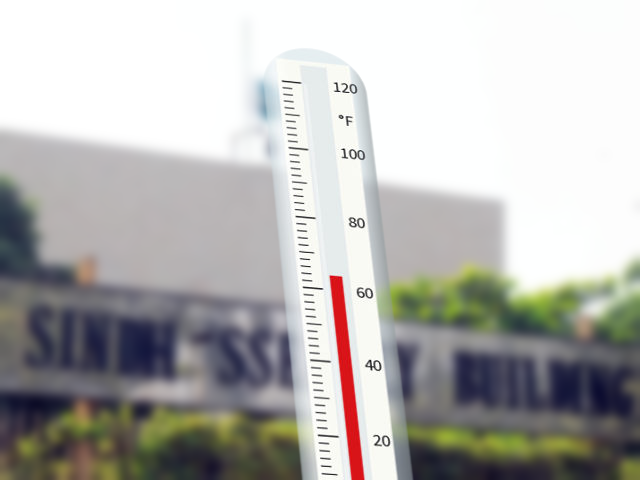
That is **64** °F
